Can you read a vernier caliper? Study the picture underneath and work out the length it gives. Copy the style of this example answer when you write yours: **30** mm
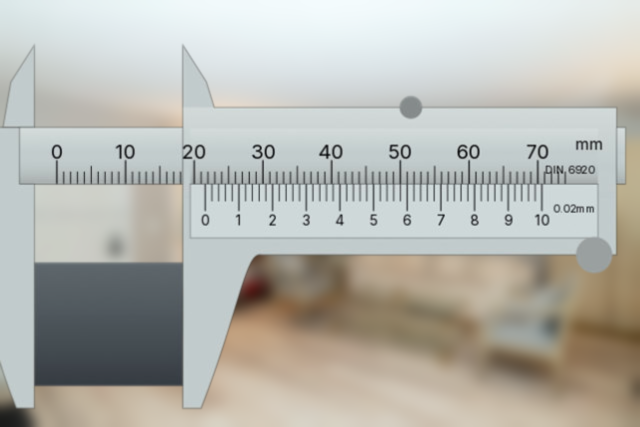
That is **21.6** mm
